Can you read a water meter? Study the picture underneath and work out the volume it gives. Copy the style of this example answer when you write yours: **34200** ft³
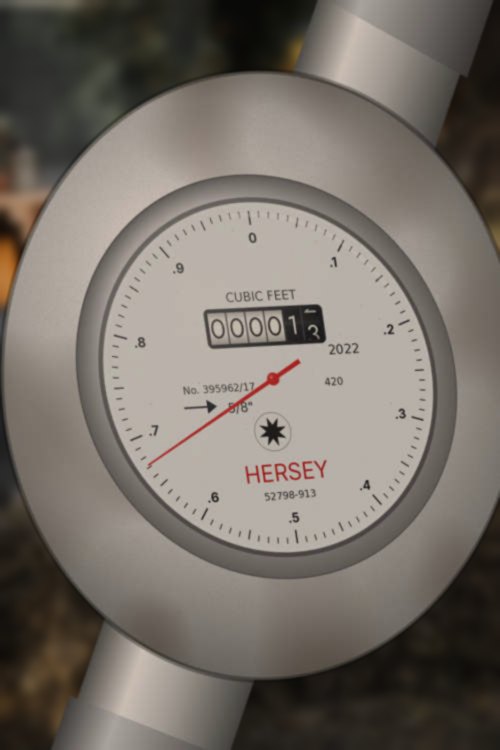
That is **12.67** ft³
